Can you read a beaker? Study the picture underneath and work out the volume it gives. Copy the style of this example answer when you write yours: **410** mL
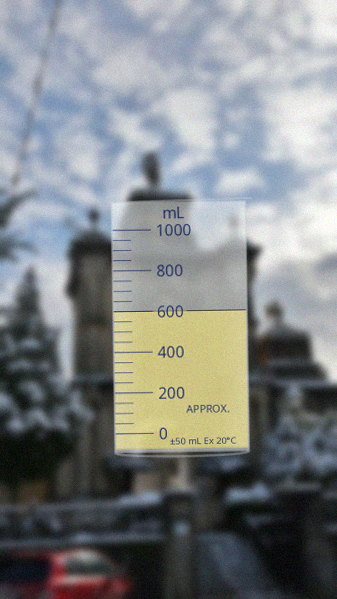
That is **600** mL
